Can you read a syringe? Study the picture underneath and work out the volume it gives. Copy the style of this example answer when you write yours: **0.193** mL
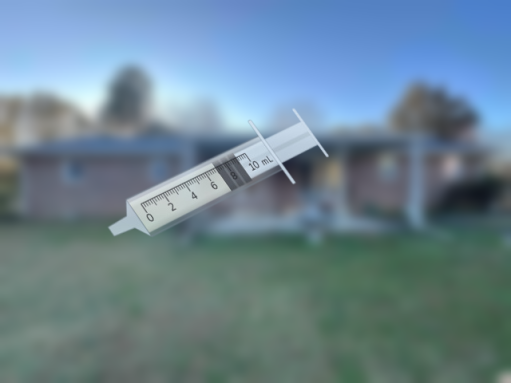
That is **7** mL
